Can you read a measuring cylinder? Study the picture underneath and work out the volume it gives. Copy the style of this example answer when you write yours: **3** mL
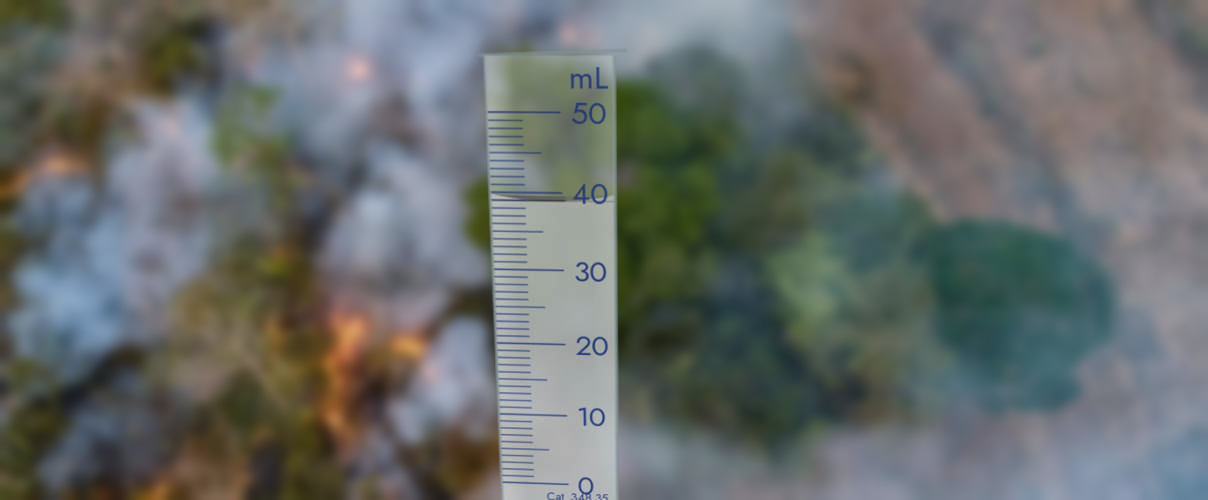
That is **39** mL
